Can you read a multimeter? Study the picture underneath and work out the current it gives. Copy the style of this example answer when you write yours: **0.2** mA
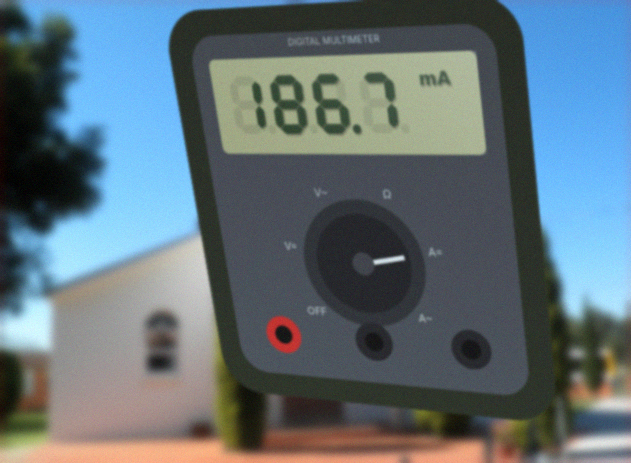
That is **186.7** mA
